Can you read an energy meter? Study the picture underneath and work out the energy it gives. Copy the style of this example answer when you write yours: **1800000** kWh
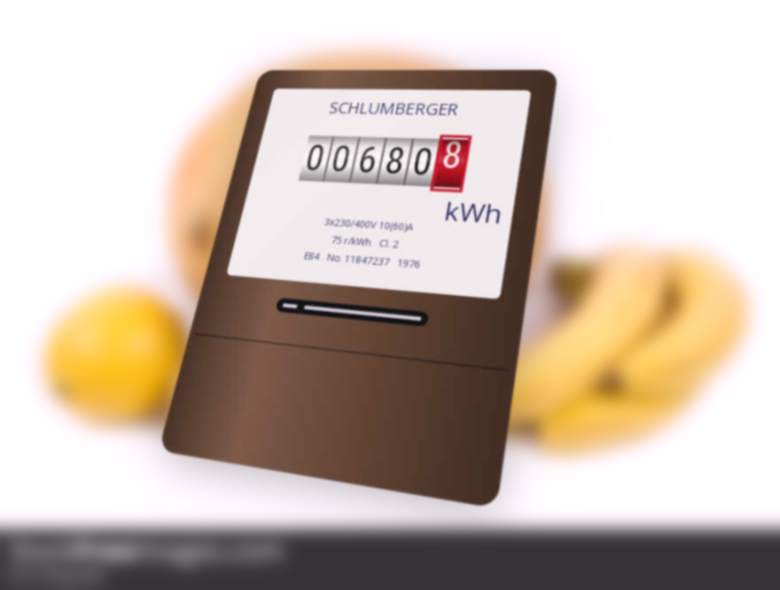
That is **680.8** kWh
